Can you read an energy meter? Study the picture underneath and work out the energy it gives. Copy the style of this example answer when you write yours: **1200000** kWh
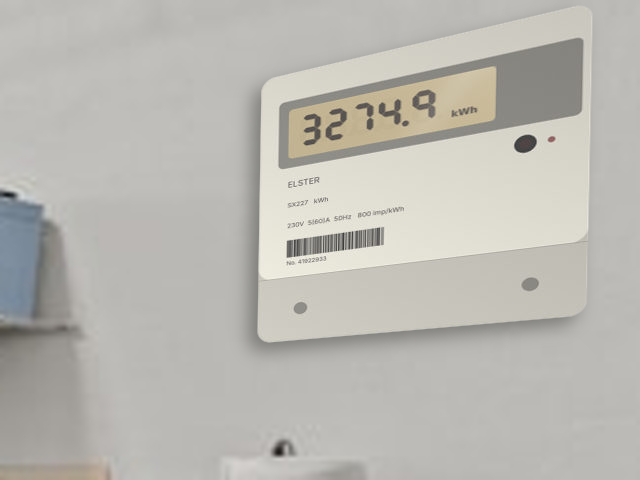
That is **3274.9** kWh
